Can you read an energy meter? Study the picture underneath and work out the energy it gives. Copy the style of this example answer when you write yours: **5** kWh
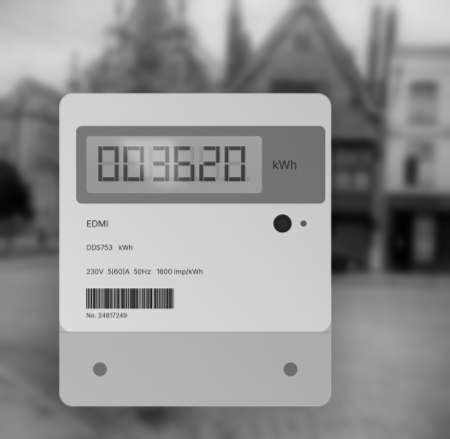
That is **3620** kWh
